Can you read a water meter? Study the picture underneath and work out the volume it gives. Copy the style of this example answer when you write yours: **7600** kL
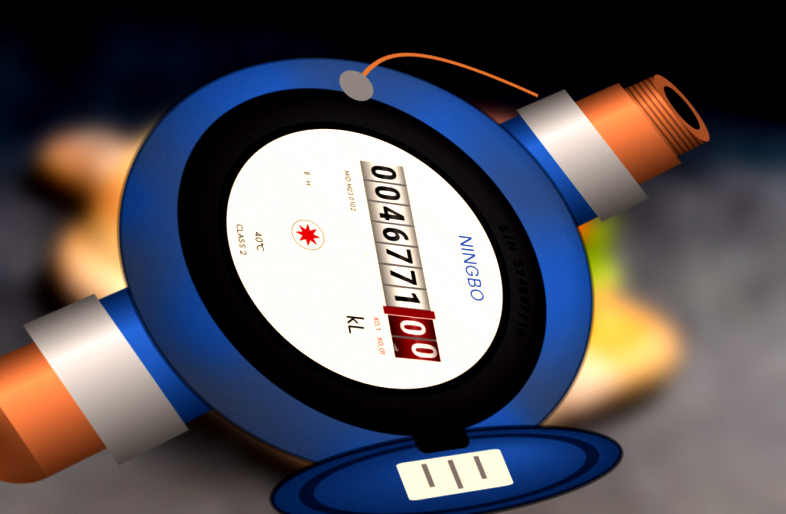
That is **46771.00** kL
